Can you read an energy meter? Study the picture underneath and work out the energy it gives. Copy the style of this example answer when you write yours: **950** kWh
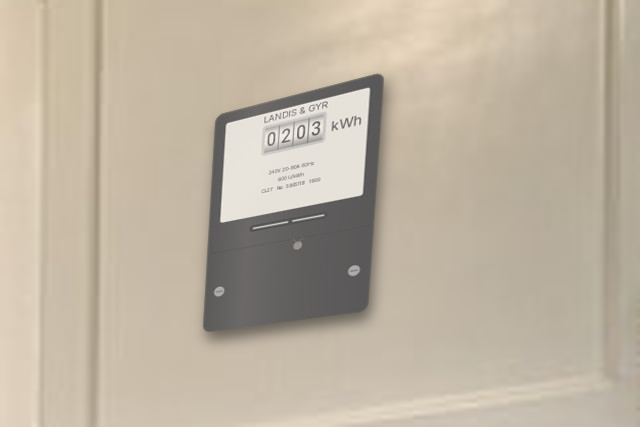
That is **203** kWh
